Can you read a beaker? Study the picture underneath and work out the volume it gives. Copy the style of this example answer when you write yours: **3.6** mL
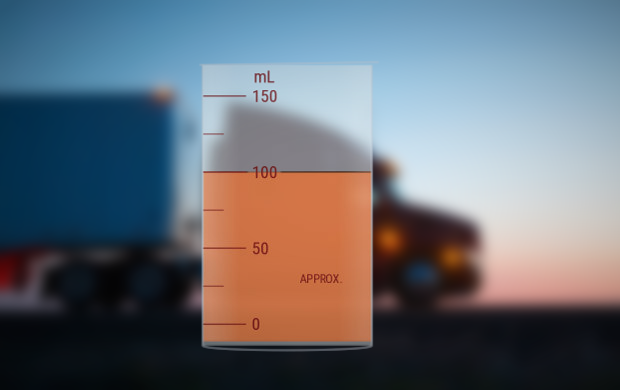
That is **100** mL
